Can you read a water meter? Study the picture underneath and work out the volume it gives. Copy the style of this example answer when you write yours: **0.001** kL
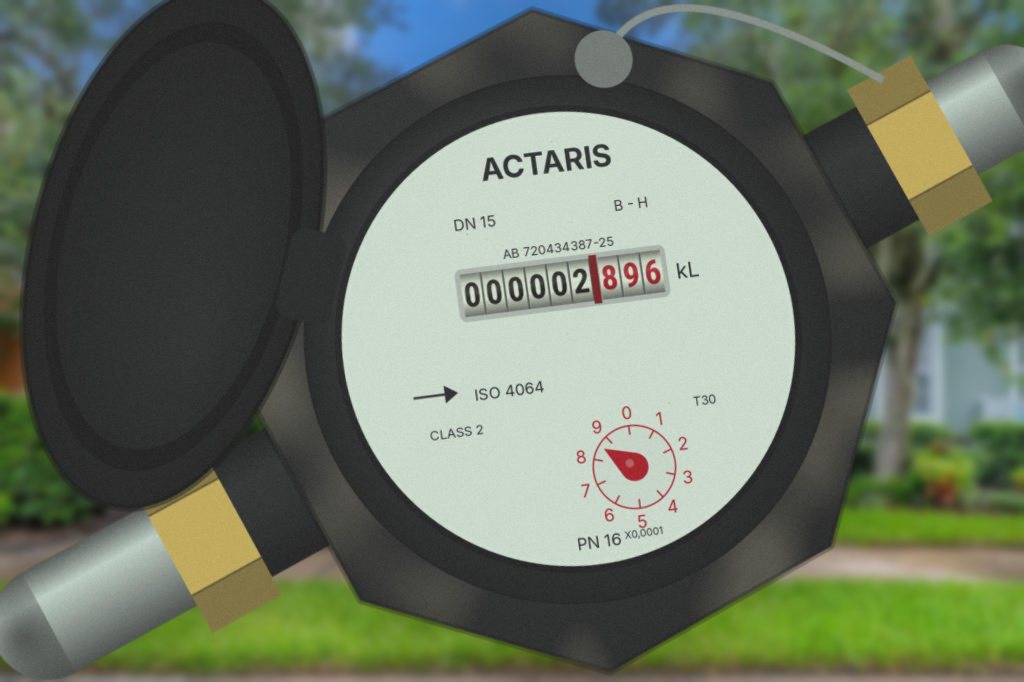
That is **2.8968** kL
